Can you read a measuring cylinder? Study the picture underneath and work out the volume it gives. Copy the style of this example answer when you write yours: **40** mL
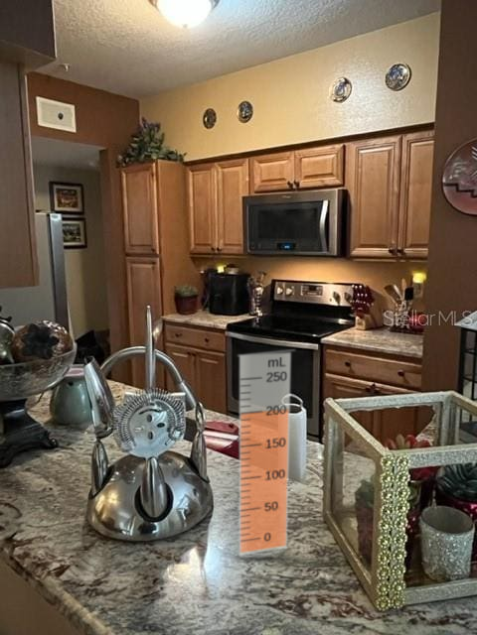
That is **200** mL
